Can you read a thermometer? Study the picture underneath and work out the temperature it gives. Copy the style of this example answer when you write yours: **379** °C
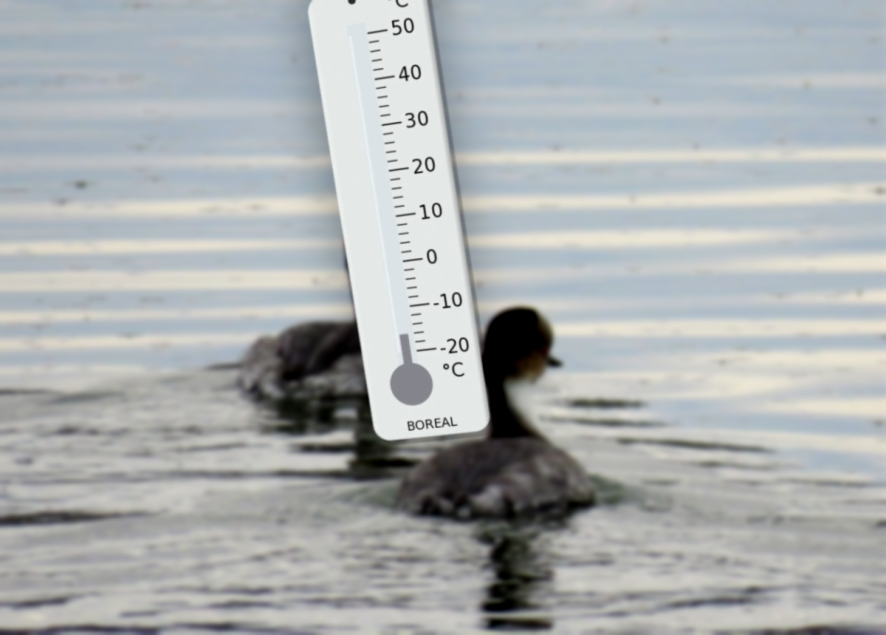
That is **-16** °C
